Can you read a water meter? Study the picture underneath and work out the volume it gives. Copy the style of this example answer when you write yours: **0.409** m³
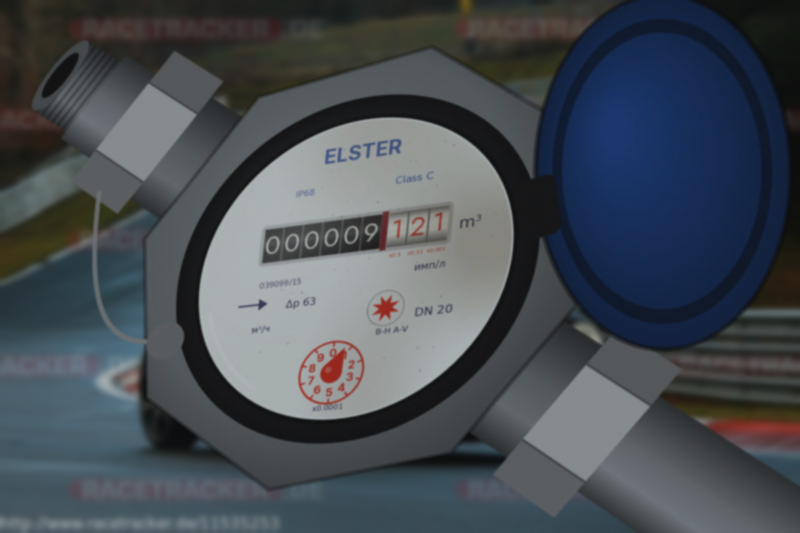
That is **9.1210** m³
